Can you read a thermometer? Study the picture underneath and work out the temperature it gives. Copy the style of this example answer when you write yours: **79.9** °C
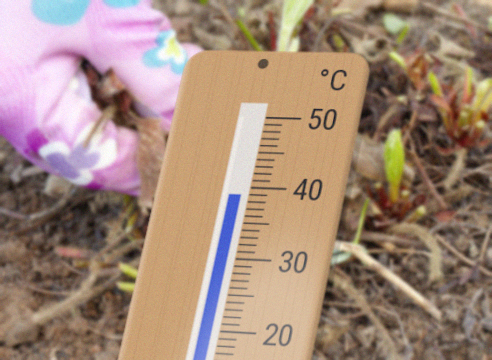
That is **39** °C
